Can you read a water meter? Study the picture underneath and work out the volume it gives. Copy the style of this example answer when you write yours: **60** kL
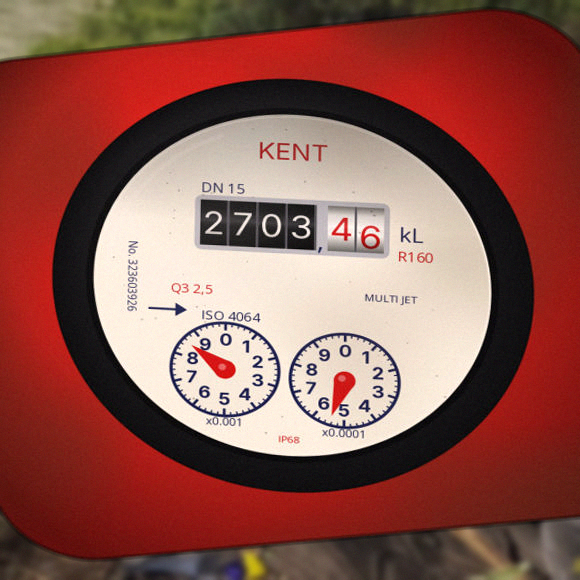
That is **2703.4585** kL
